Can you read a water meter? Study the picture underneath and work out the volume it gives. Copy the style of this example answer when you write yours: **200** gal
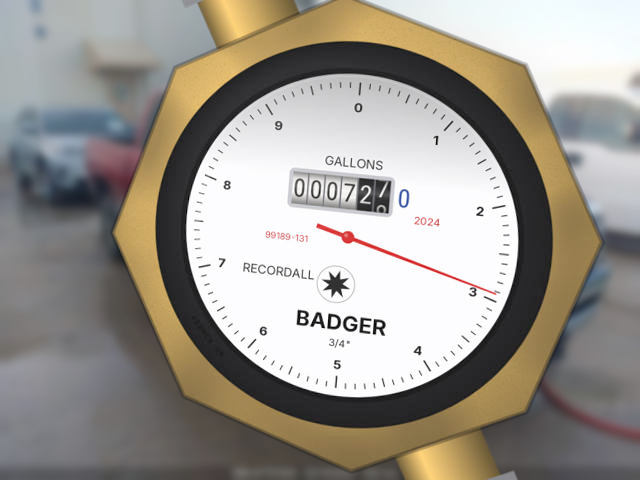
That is **7272.9** gal
